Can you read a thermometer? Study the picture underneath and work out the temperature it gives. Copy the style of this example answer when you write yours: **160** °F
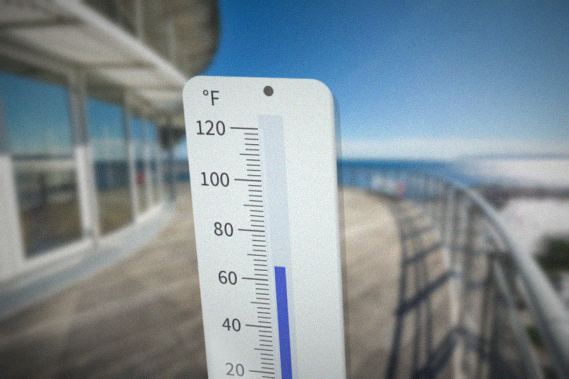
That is **66** °F
